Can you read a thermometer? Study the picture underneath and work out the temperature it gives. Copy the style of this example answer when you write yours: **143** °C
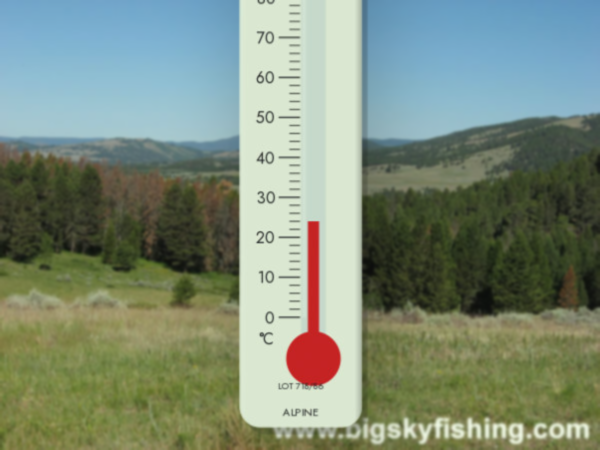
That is **24** °C
